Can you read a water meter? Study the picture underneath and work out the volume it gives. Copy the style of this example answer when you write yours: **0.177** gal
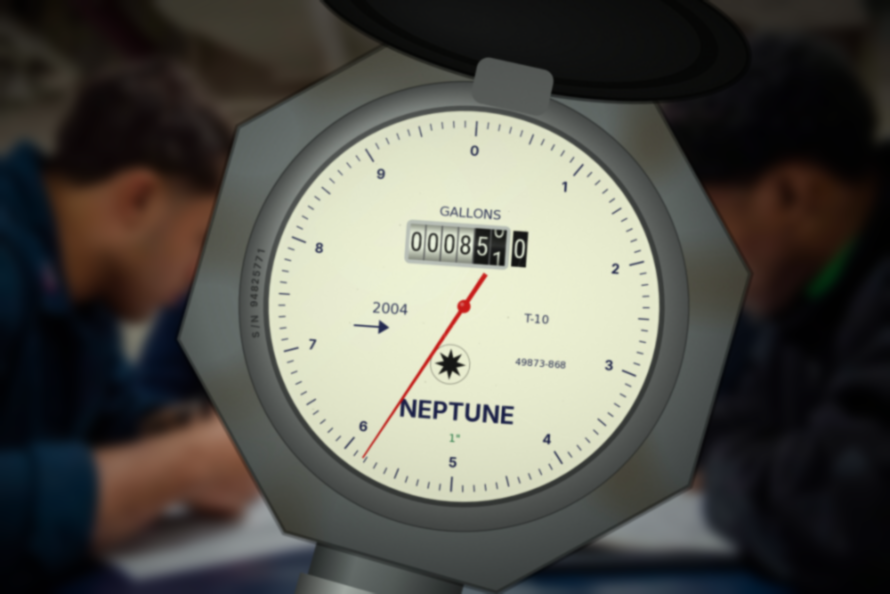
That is **8505.8** gal
